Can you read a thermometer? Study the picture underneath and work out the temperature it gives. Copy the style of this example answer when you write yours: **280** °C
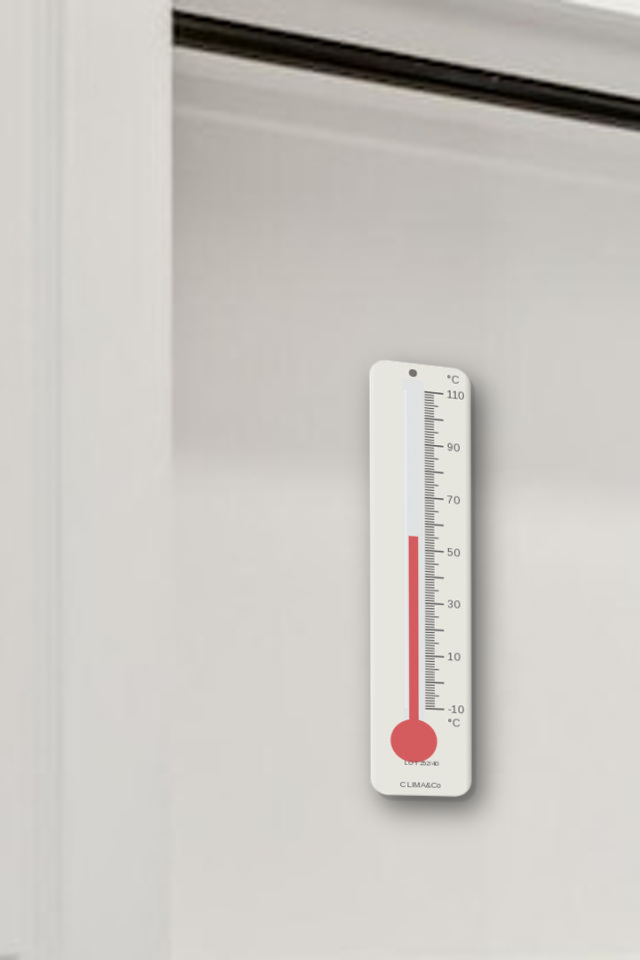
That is **55** °C
